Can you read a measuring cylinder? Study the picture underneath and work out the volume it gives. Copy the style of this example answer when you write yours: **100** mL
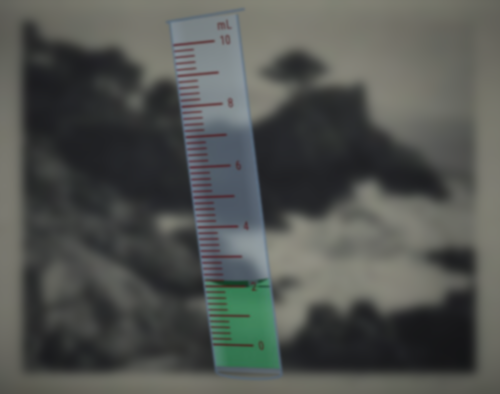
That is **2** mL
